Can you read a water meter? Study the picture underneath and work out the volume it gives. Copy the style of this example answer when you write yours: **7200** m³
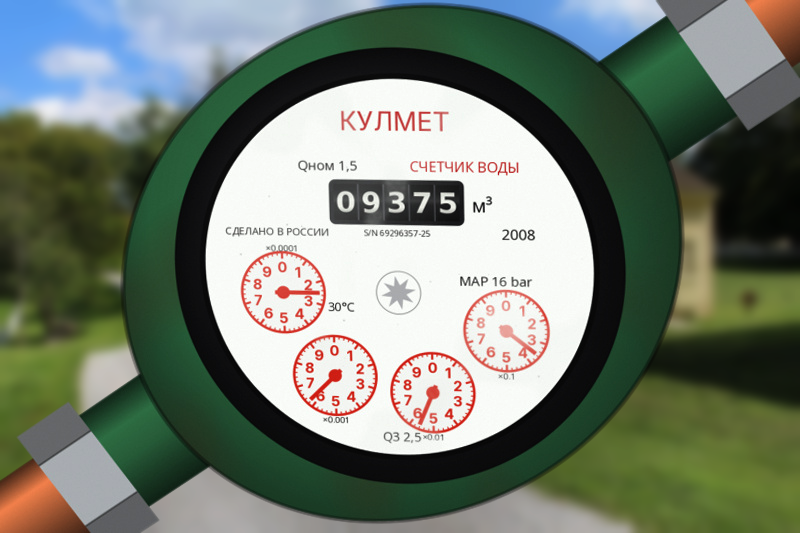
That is **9375.3562** m³
